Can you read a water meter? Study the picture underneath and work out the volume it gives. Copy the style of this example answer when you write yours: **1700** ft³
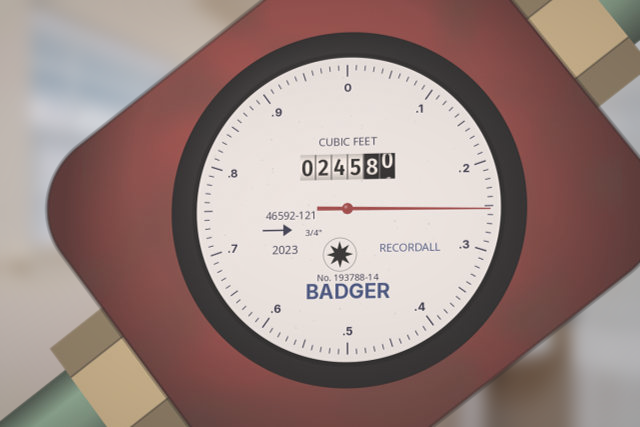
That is **24580.25** ft³
